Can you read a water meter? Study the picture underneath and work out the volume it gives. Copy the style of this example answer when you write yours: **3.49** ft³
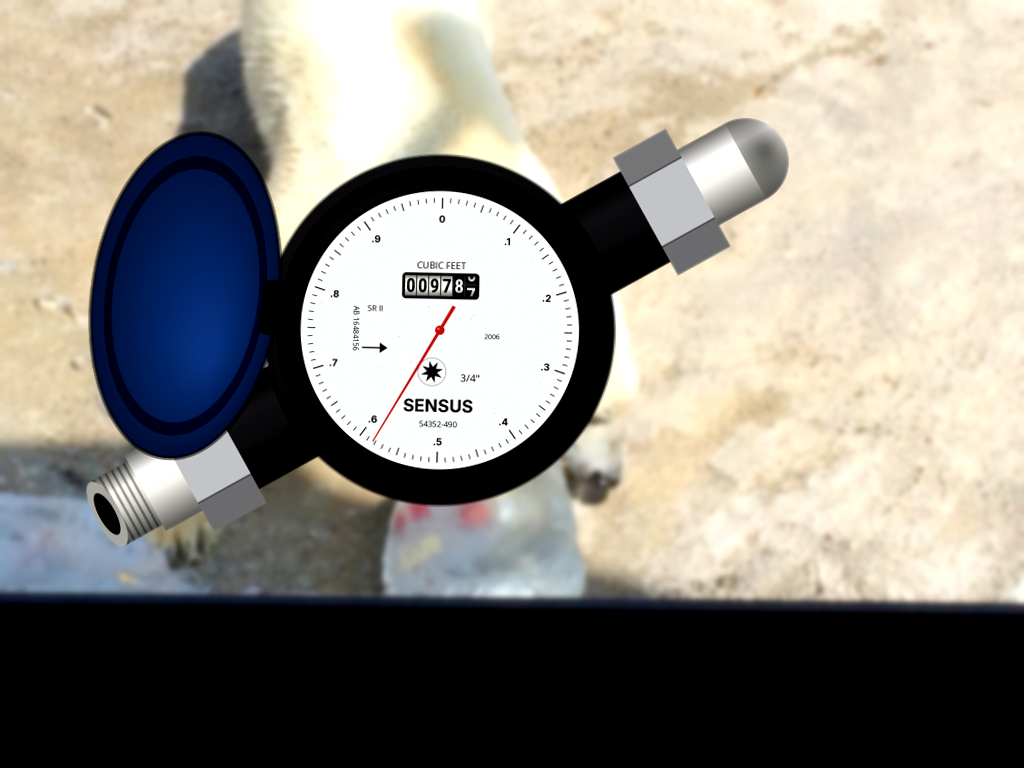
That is **9786.58** ft³
